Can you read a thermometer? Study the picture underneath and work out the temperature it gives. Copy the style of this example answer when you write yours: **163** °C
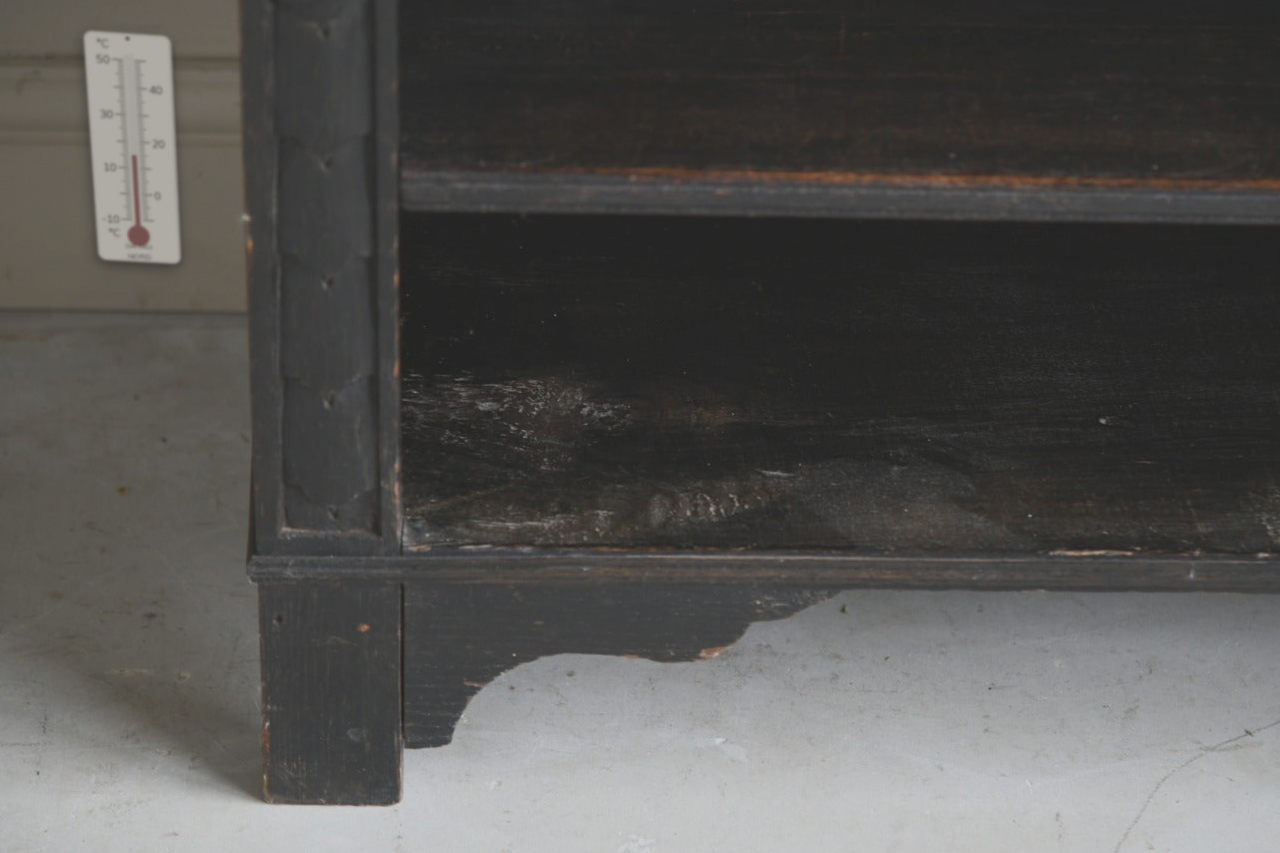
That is **15** °C
